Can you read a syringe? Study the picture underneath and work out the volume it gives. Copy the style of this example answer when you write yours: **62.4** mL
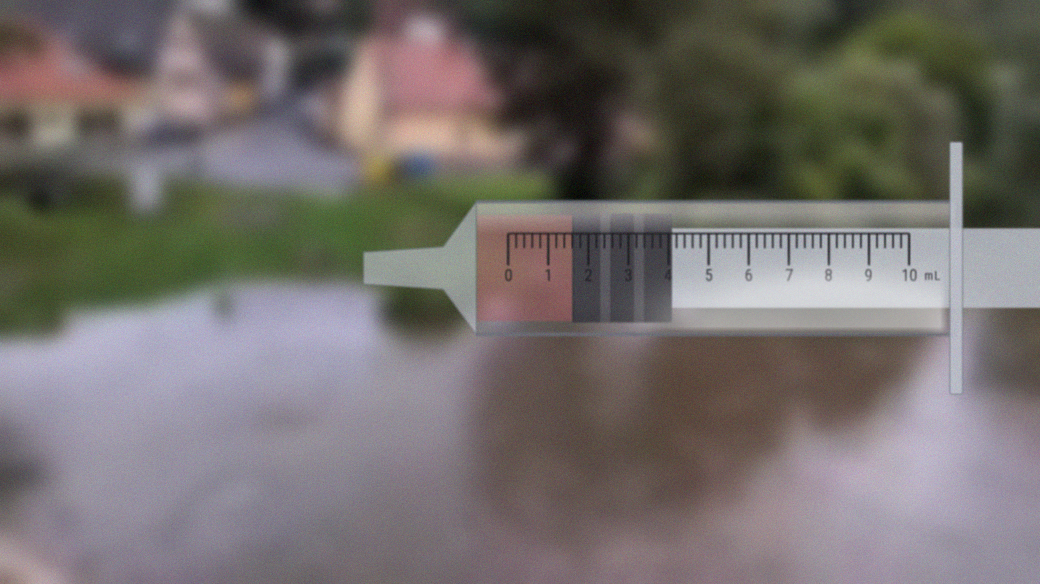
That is **1.6** mL
